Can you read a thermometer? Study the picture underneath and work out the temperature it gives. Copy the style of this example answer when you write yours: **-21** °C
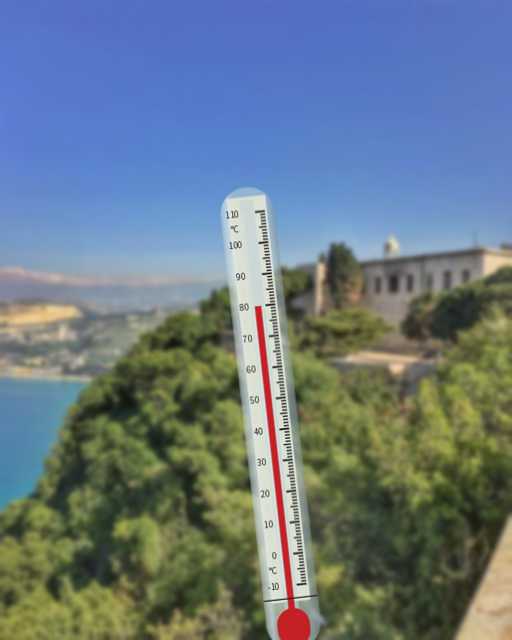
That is **80** °C
